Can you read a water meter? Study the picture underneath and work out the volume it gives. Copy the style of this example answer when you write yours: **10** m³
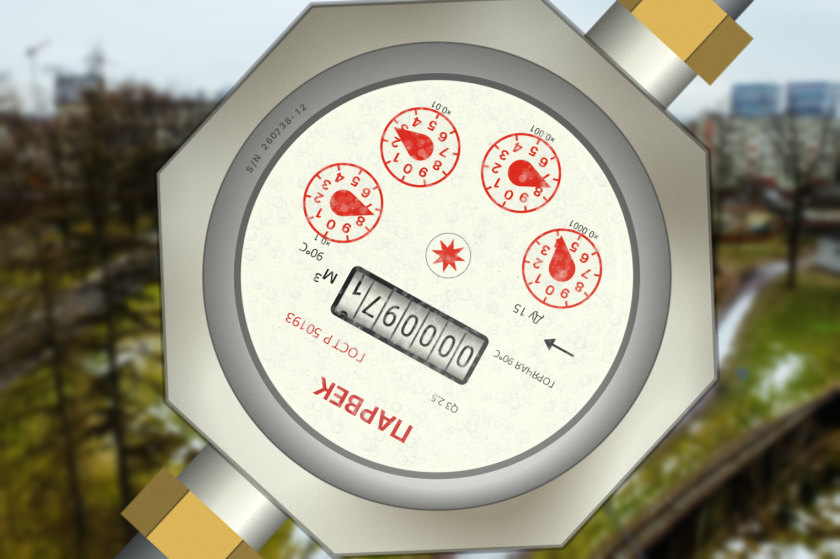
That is **970.7274** m³
